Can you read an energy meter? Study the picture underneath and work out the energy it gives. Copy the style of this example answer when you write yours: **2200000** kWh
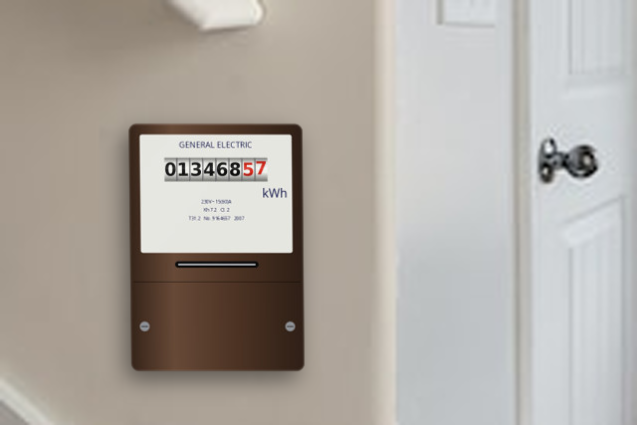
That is **13468.57** kWh
